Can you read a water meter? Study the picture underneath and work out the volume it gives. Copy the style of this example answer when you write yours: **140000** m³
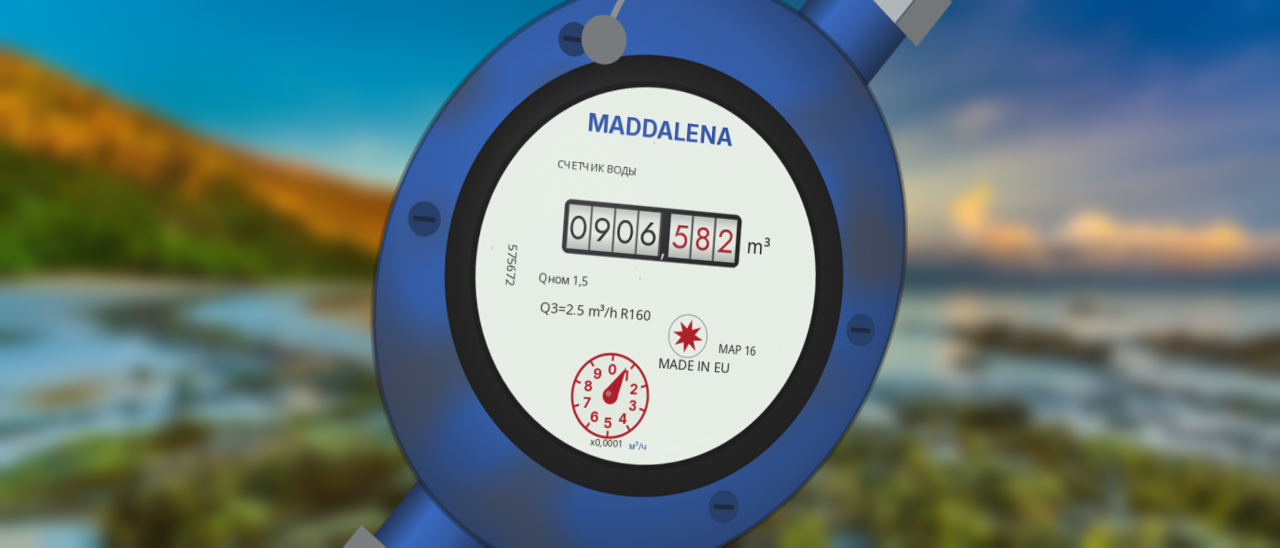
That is **906.5820** m³
